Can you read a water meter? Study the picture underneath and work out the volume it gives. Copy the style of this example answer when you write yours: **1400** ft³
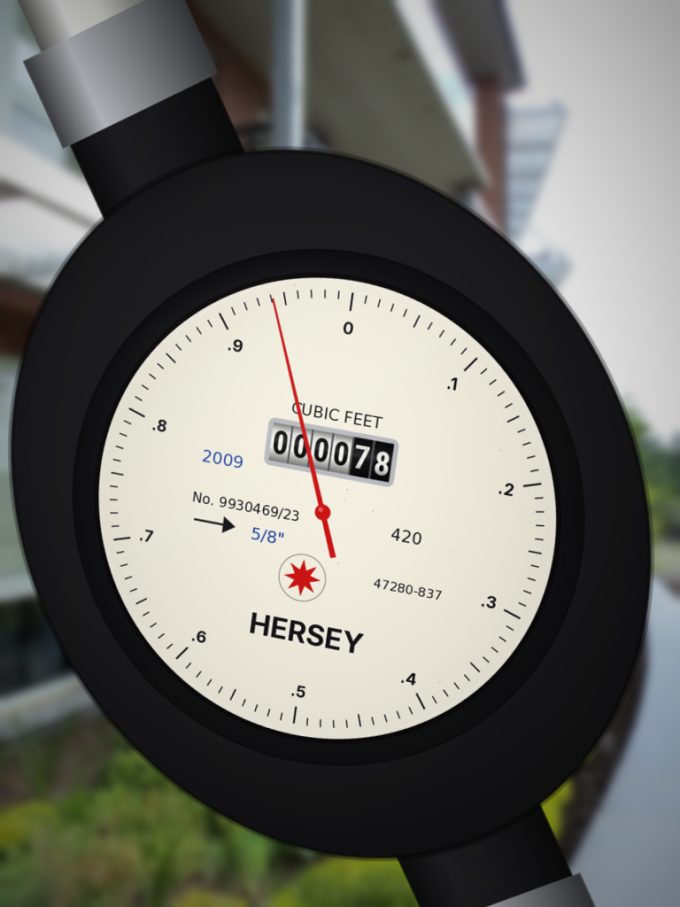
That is **77.94** ft³
